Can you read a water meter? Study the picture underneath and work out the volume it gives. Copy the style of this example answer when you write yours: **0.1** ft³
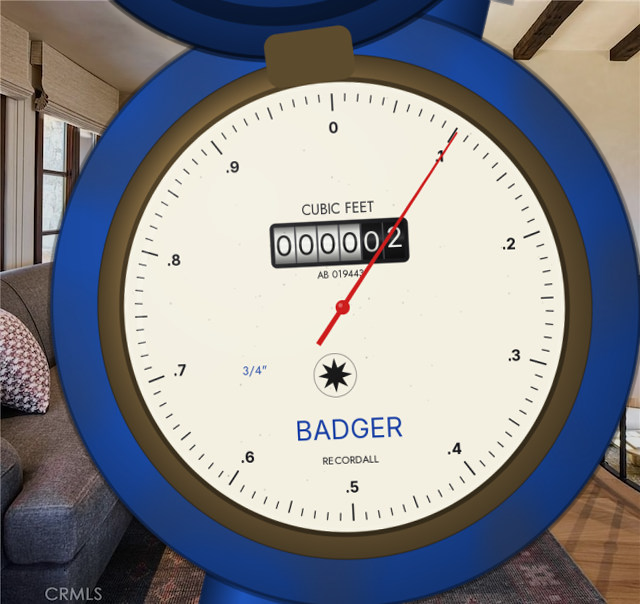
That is **2.10** ft³
